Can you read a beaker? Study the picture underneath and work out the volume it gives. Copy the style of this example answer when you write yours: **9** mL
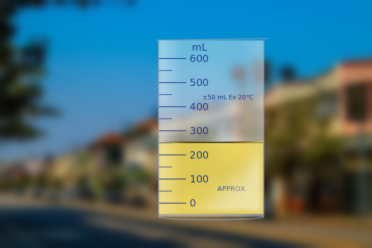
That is **250** mL
